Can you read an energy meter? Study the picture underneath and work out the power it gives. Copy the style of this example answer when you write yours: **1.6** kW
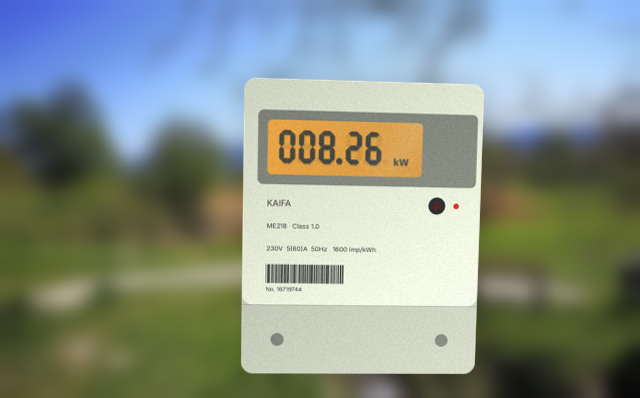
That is **8.26** kW
